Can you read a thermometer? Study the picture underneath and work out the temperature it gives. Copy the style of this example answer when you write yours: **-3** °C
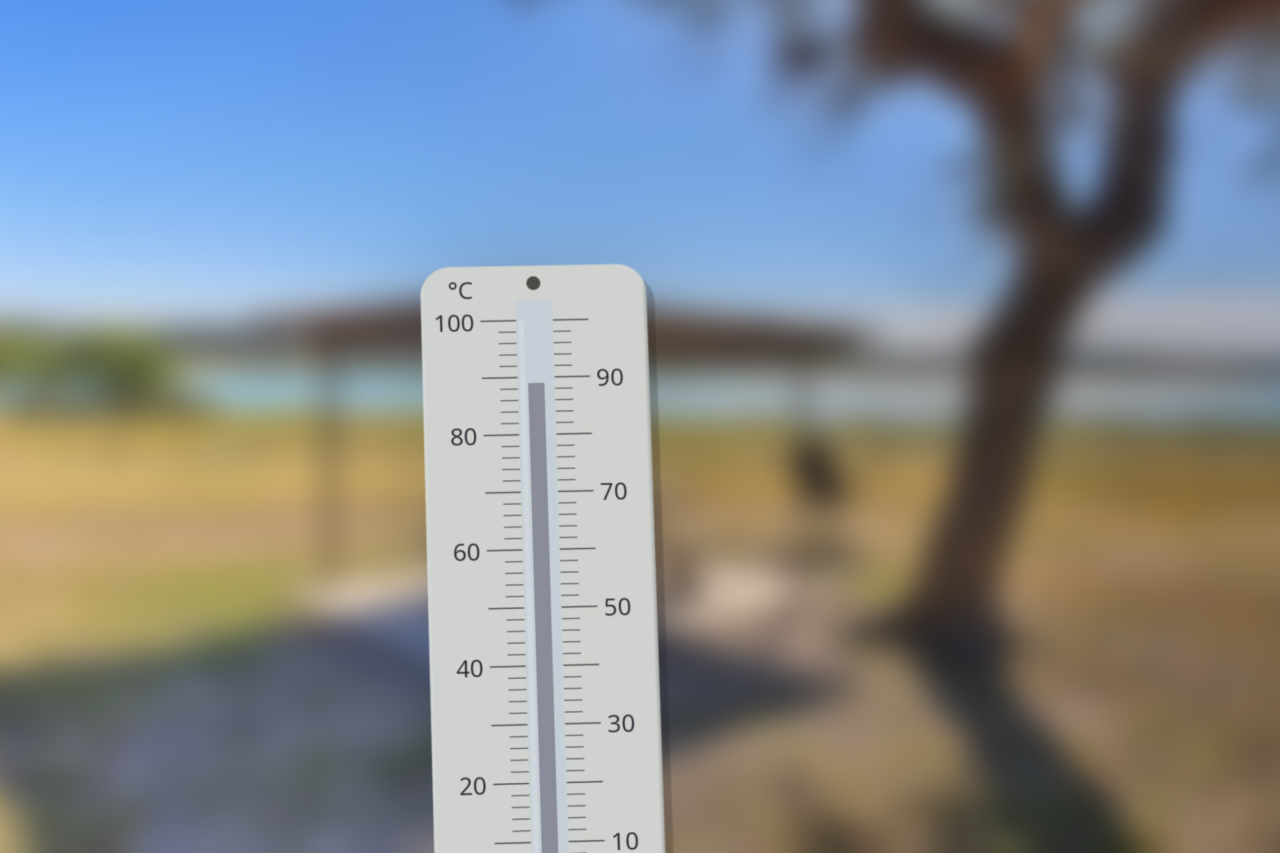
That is **89** °C
